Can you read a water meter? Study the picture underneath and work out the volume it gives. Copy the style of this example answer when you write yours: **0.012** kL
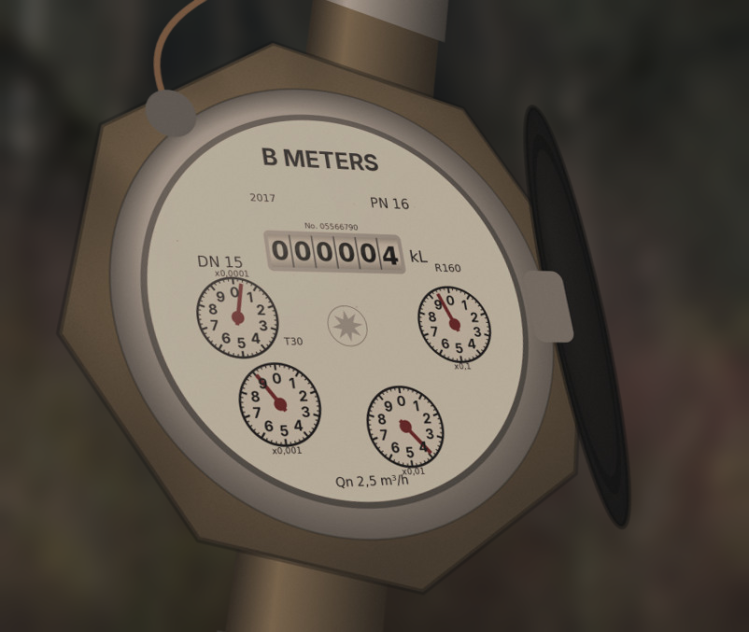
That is **3.9390** kL
